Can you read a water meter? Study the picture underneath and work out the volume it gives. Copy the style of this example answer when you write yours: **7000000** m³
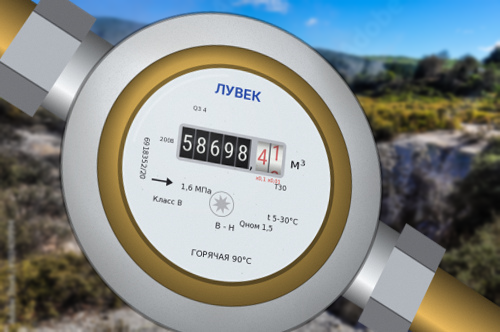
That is **58698.41** m³
